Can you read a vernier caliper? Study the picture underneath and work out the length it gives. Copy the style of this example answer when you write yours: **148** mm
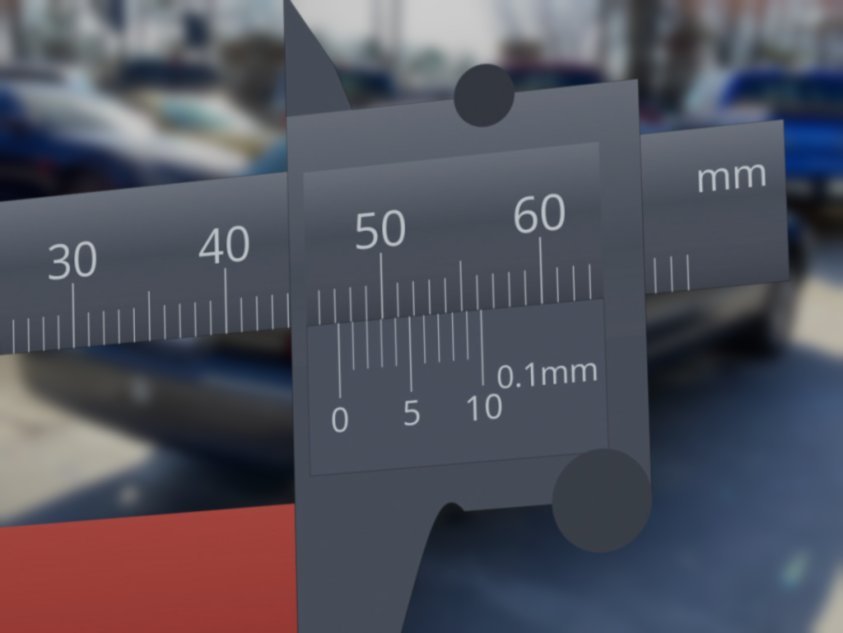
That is **47.2** mm
